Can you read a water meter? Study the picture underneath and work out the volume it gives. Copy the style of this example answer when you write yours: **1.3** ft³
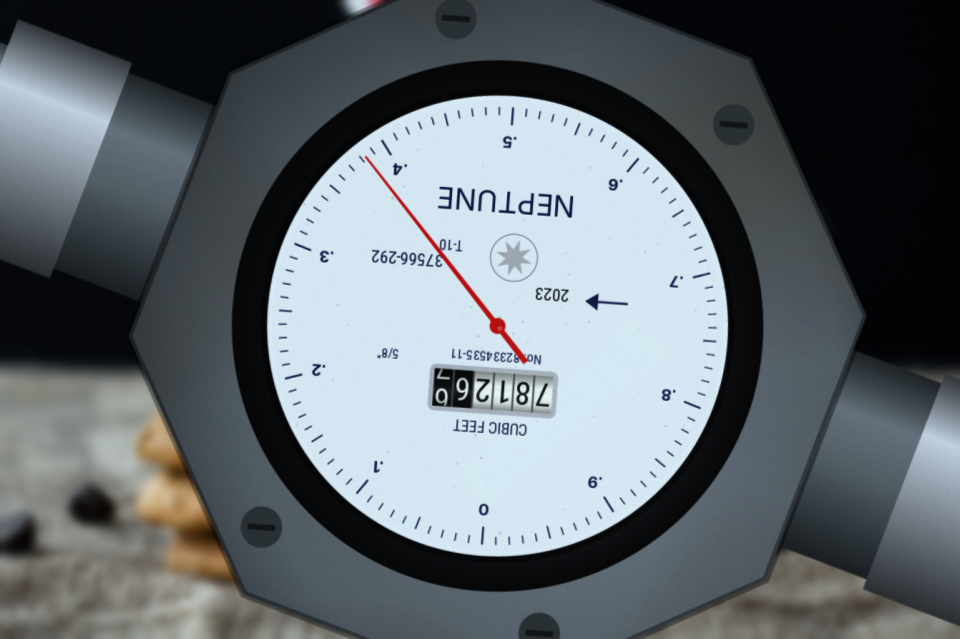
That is **781266.38** ft³
